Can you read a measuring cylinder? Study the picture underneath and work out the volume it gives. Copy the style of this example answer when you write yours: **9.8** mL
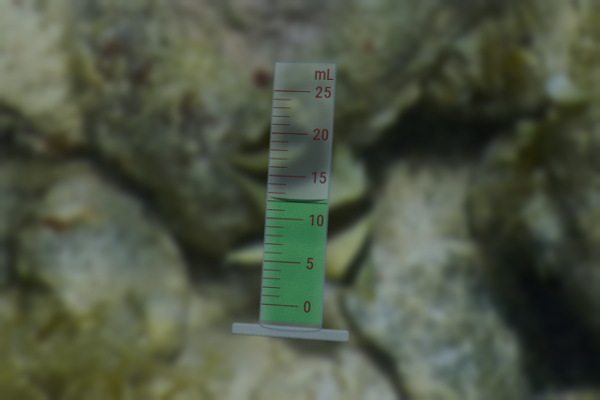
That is **12** mL
